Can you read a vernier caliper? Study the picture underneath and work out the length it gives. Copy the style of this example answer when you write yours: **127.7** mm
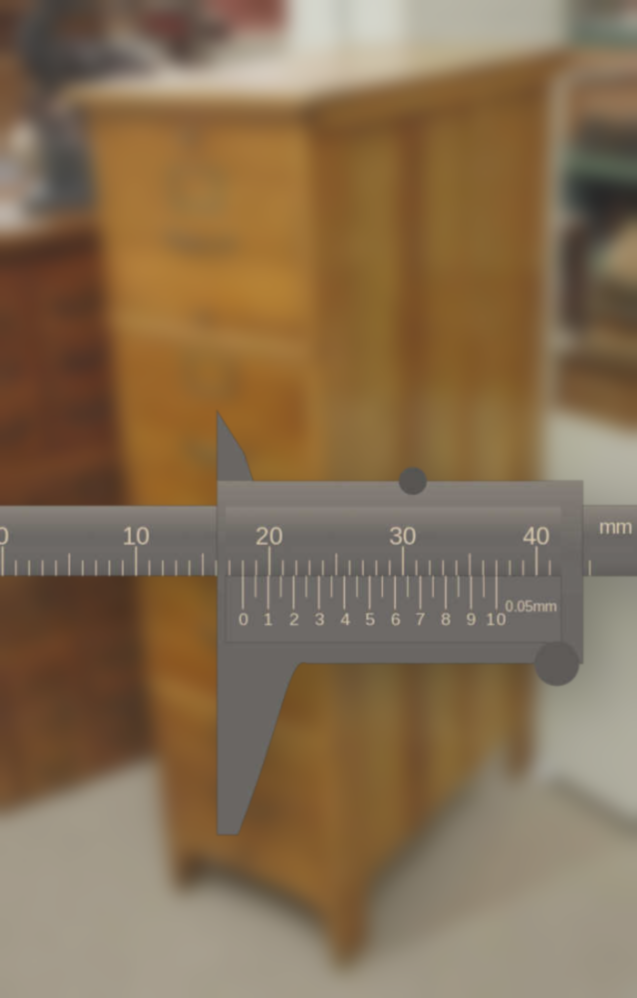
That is **18.0** mm
